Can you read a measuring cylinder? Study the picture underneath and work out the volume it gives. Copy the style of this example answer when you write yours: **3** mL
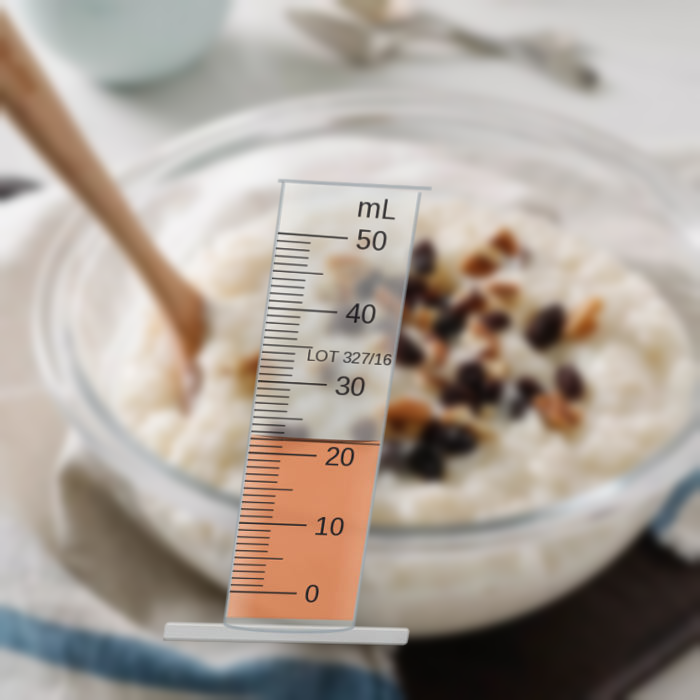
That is **22** mL
